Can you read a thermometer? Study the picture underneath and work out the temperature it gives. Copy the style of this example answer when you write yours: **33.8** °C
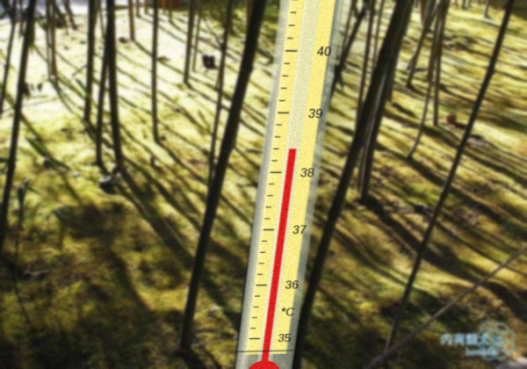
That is **38.4** °C
